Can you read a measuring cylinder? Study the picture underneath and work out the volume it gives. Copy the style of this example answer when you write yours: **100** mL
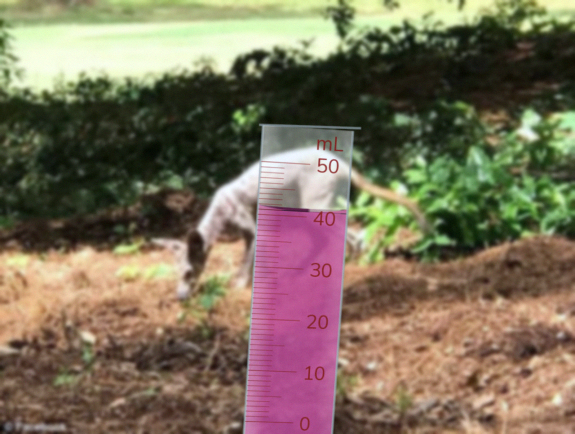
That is **41** mL
